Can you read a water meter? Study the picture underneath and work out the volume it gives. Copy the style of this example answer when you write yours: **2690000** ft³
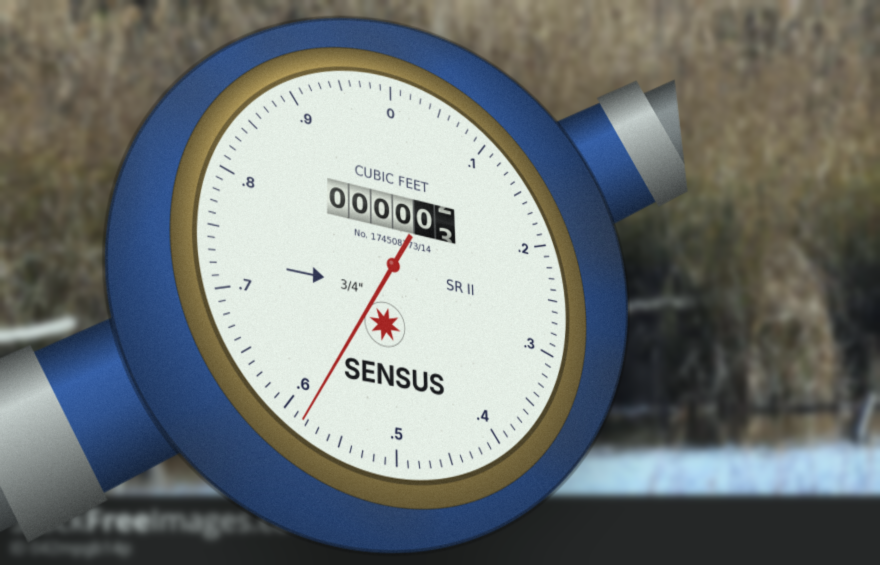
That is **2.58** ft³
